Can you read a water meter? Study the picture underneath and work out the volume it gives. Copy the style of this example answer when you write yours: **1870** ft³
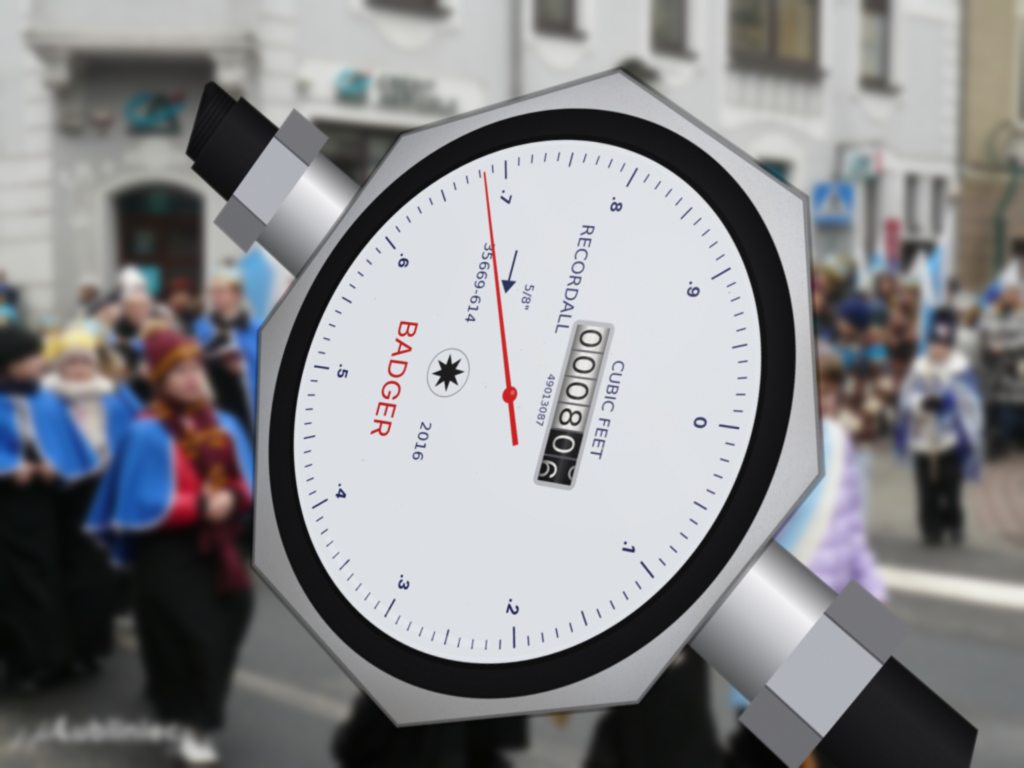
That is **805.68** ft³
